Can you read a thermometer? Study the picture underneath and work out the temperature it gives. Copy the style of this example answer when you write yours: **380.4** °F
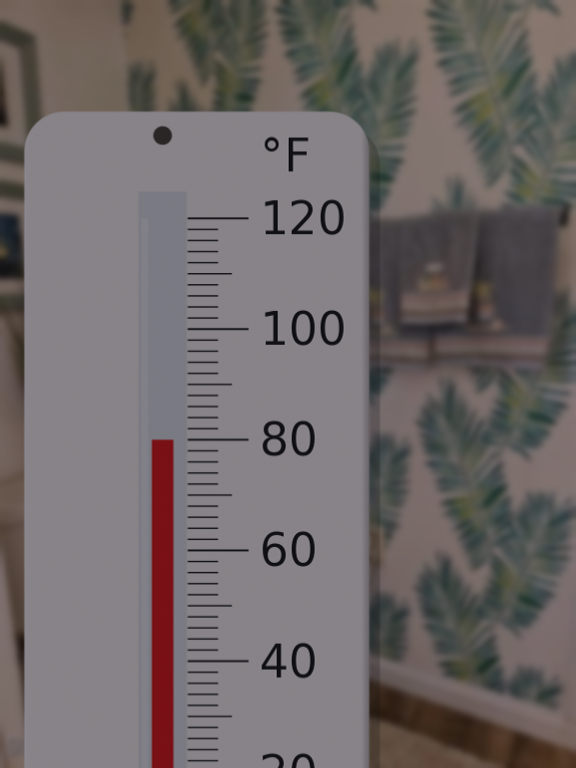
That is **80** °F
